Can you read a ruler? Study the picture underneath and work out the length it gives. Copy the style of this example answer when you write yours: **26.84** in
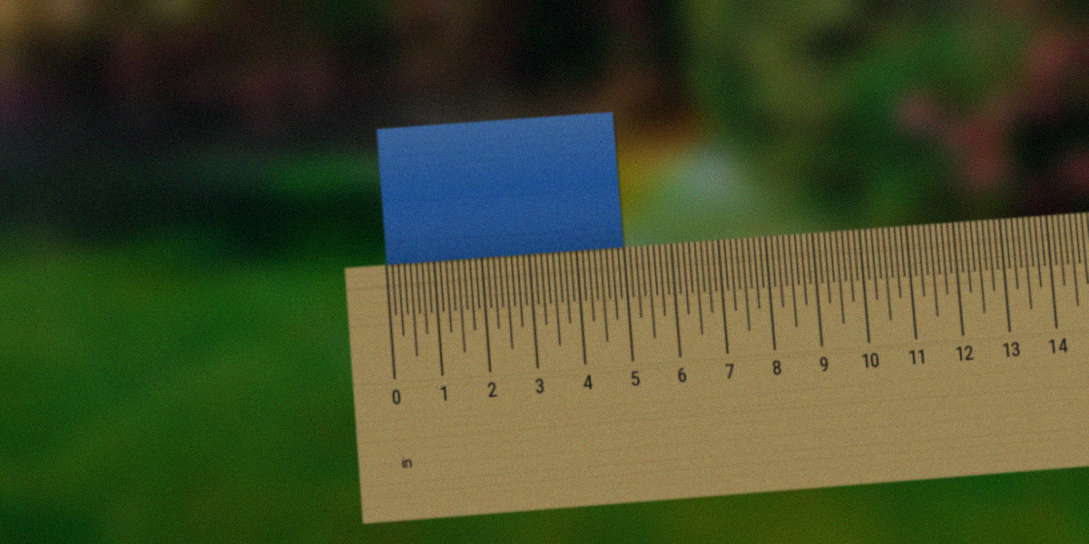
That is **5** in
